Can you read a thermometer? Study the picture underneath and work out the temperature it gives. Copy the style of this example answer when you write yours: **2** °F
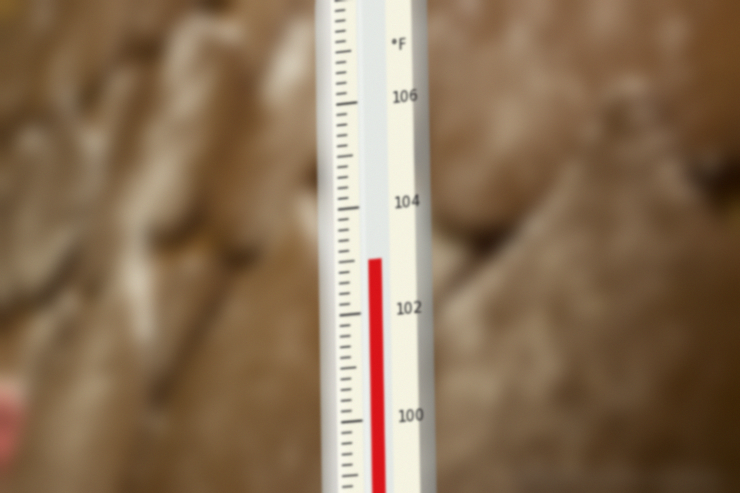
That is **103** °F
